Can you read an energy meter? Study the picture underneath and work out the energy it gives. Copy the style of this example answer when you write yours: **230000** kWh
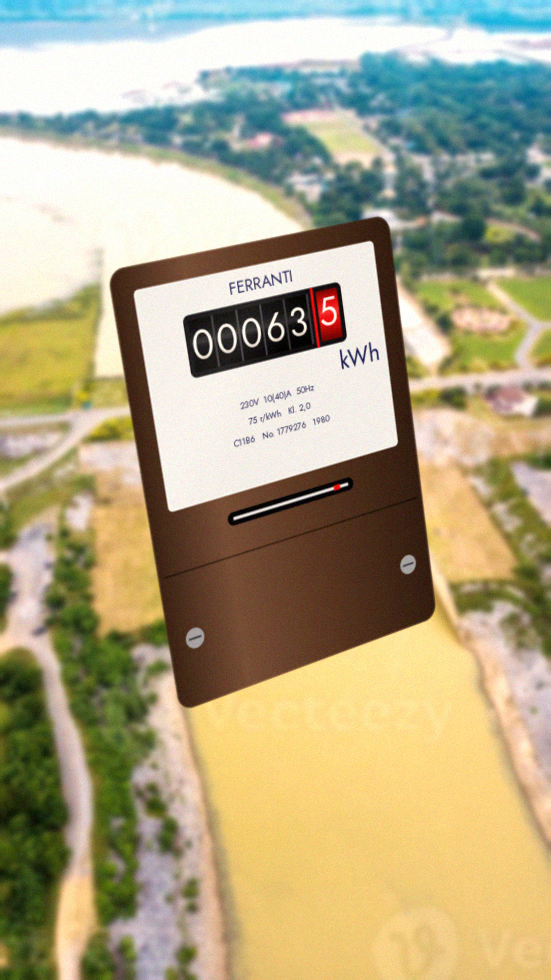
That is **63.5** kWh
